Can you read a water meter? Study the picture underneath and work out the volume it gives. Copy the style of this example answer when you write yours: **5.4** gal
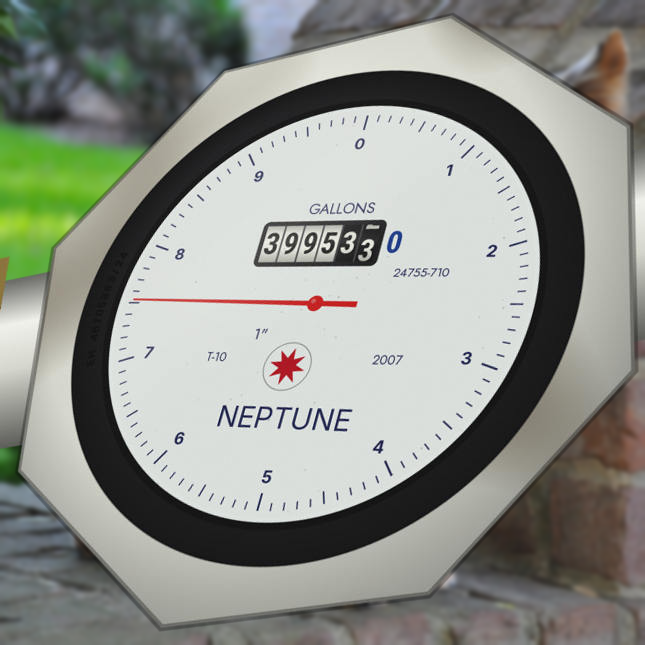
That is **3995327.5** gal
